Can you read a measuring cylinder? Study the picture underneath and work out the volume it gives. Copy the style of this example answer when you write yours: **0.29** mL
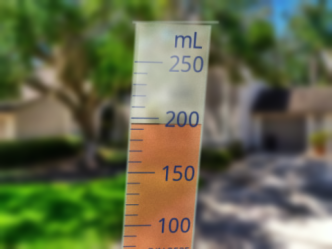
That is **195** mL
